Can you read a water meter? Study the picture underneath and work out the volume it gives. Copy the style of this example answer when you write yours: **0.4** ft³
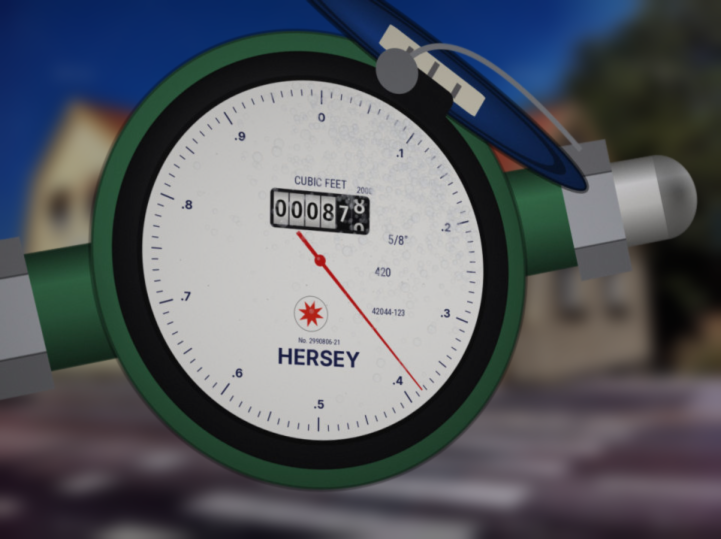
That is **878.38** ft³
